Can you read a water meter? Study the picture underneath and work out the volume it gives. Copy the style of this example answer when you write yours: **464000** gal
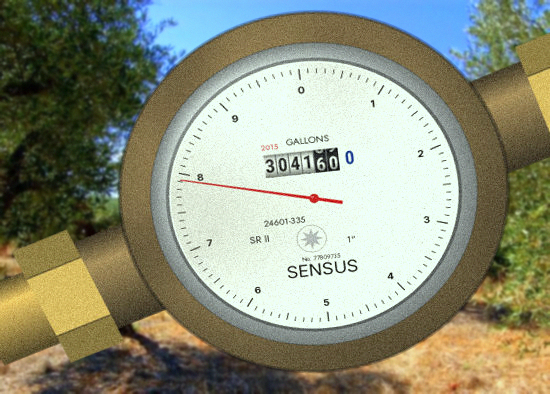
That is **3041597.9** gal
